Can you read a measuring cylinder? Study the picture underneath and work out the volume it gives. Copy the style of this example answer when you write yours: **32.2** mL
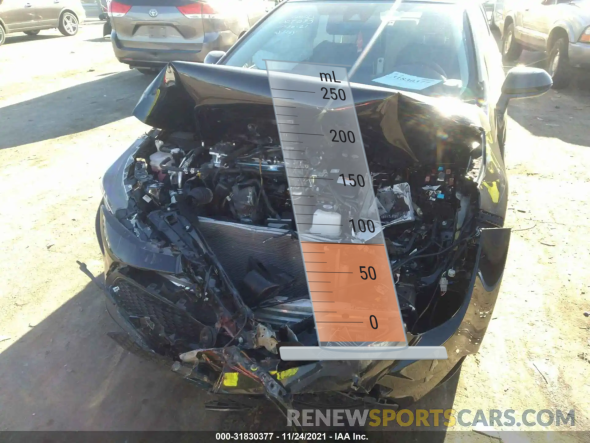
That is **80** mL
